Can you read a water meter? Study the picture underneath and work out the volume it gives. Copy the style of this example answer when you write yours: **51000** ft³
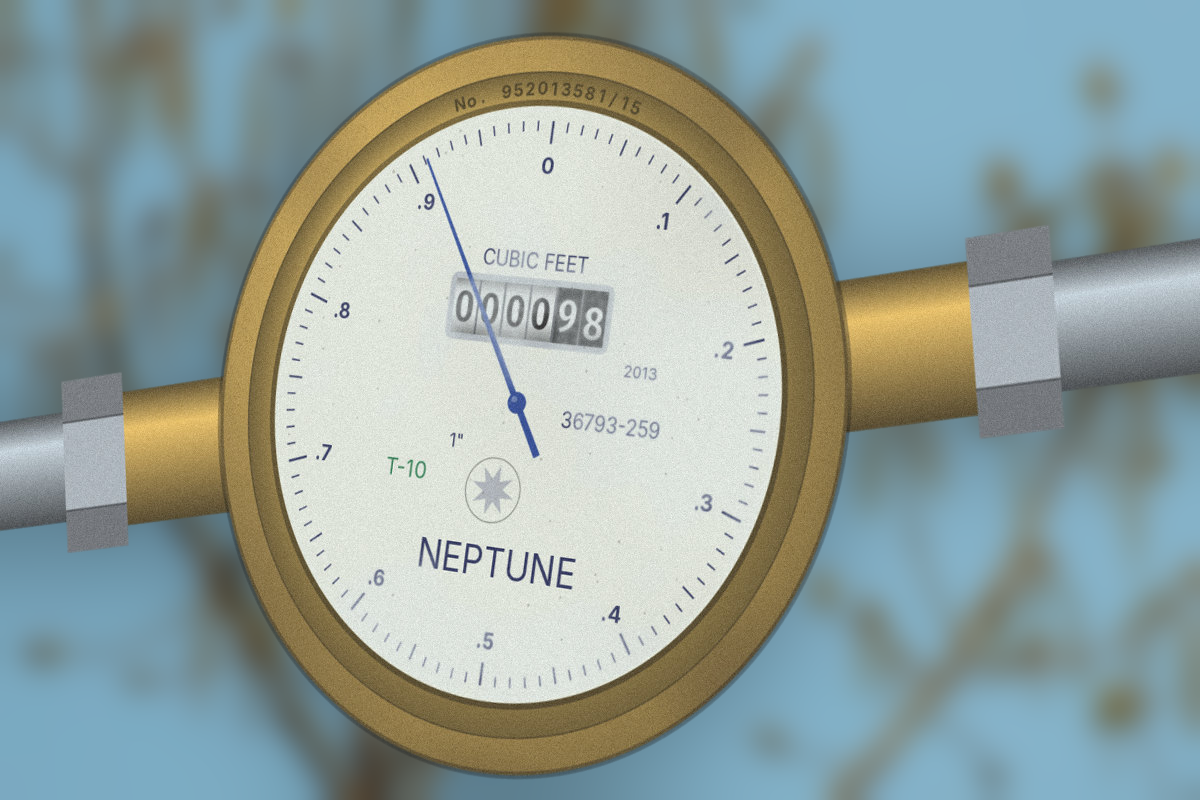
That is **97.91** ft³
